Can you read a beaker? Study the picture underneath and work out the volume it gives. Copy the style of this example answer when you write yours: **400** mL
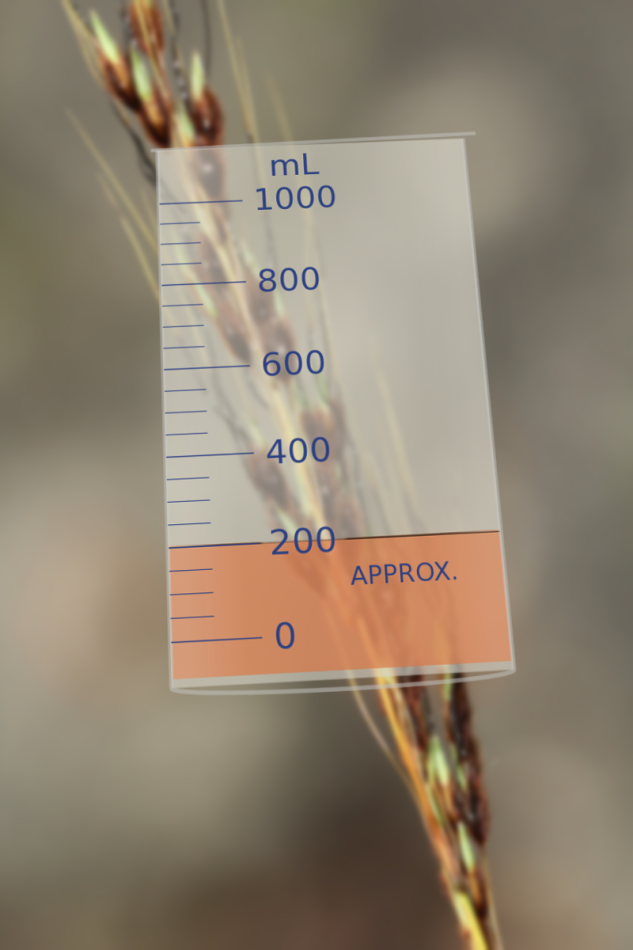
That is **200** mL
